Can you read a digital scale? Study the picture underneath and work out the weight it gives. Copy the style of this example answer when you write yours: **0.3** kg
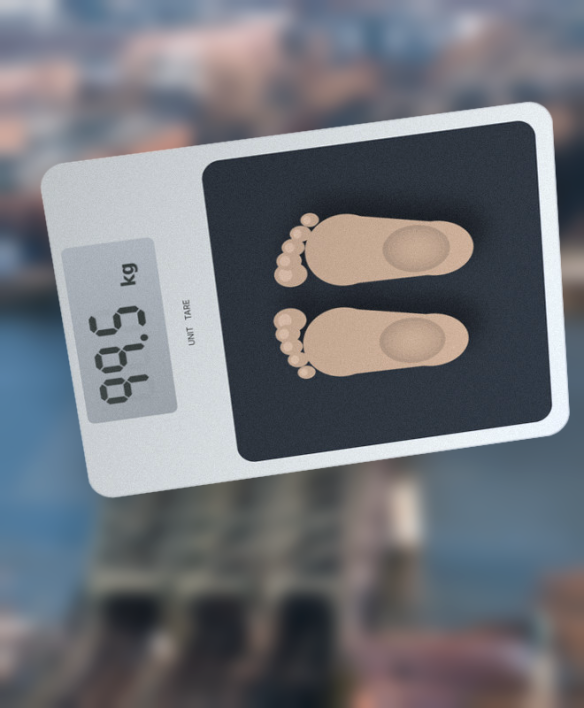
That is **99.5** kg
